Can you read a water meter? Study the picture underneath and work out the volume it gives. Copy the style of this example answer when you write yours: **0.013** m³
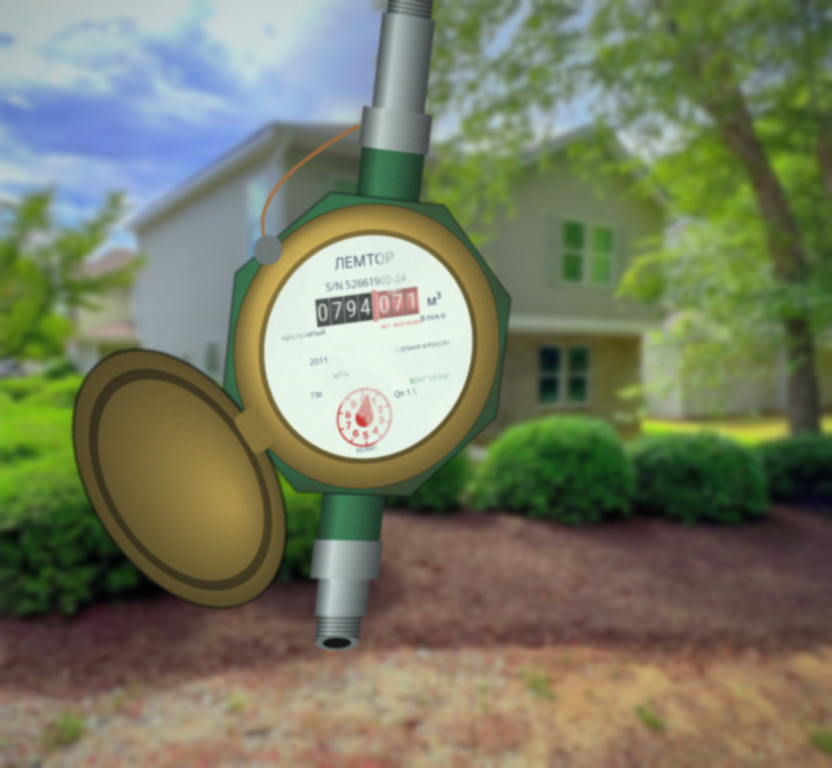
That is **794.0710** m³
